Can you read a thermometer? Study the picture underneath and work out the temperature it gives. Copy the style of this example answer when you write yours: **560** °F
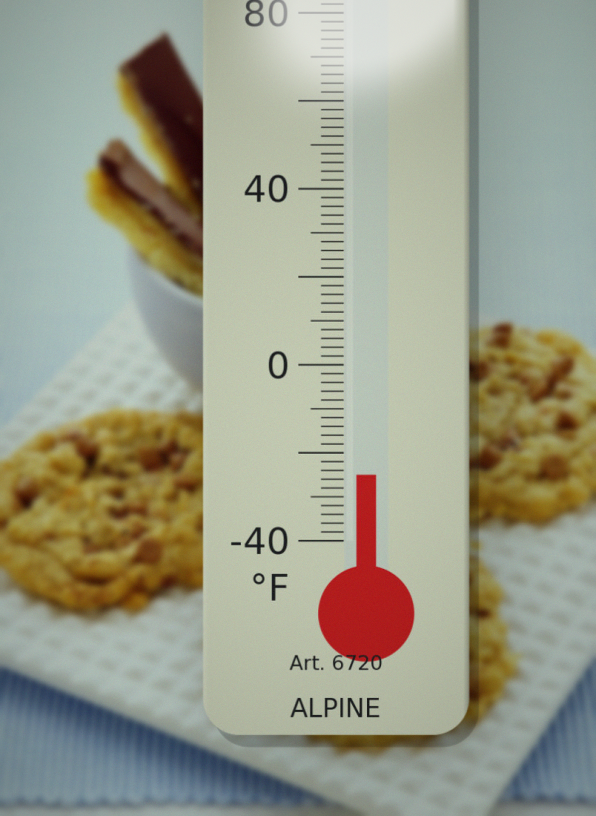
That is **-25** °F
